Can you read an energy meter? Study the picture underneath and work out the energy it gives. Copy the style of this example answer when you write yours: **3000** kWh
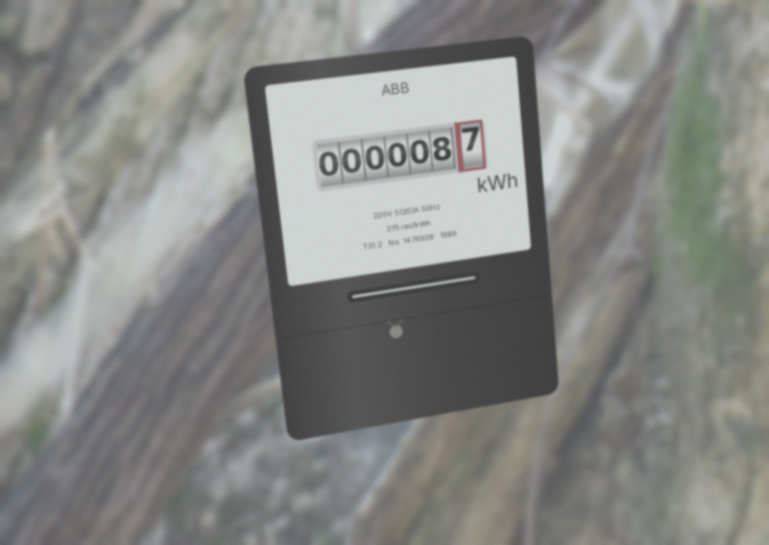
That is **8.7** kWh
